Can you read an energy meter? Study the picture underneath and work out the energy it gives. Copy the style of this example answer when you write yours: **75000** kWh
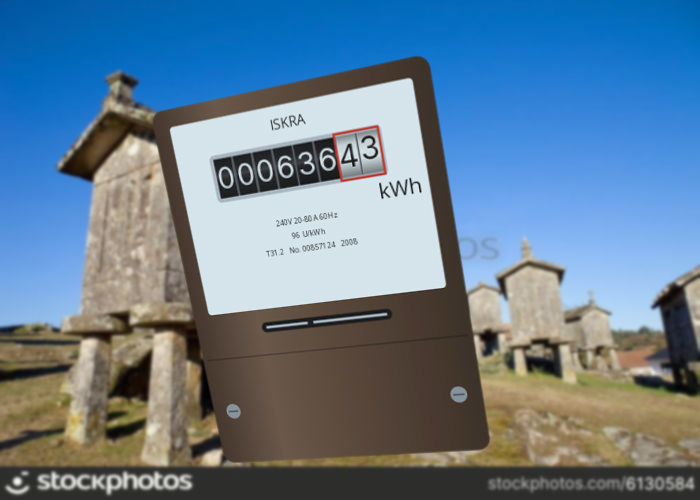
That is **636.43** kWh
